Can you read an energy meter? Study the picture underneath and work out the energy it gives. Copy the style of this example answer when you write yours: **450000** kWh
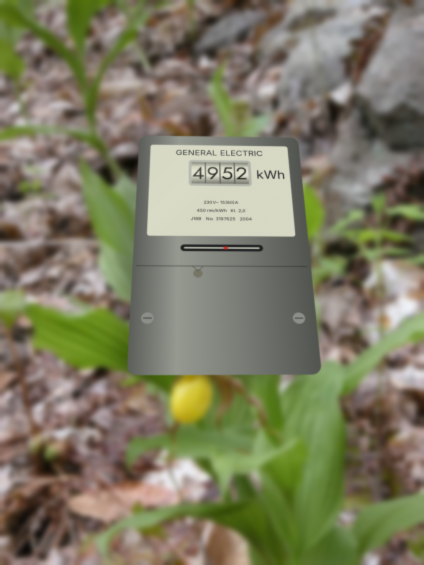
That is **4952** kWh
